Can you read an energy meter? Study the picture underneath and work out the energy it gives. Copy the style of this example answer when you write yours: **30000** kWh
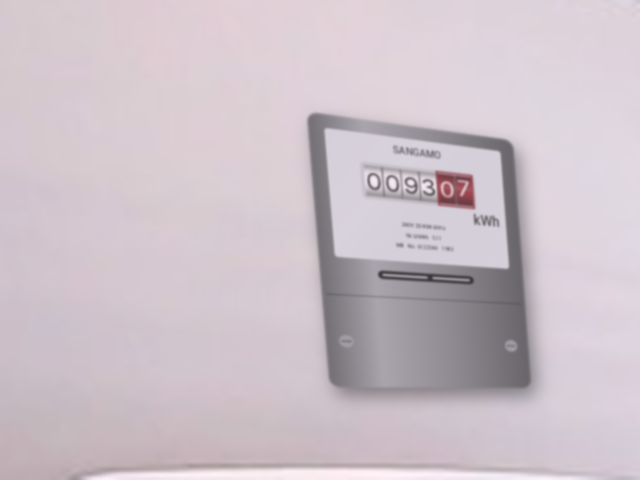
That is **93.07** kWh
